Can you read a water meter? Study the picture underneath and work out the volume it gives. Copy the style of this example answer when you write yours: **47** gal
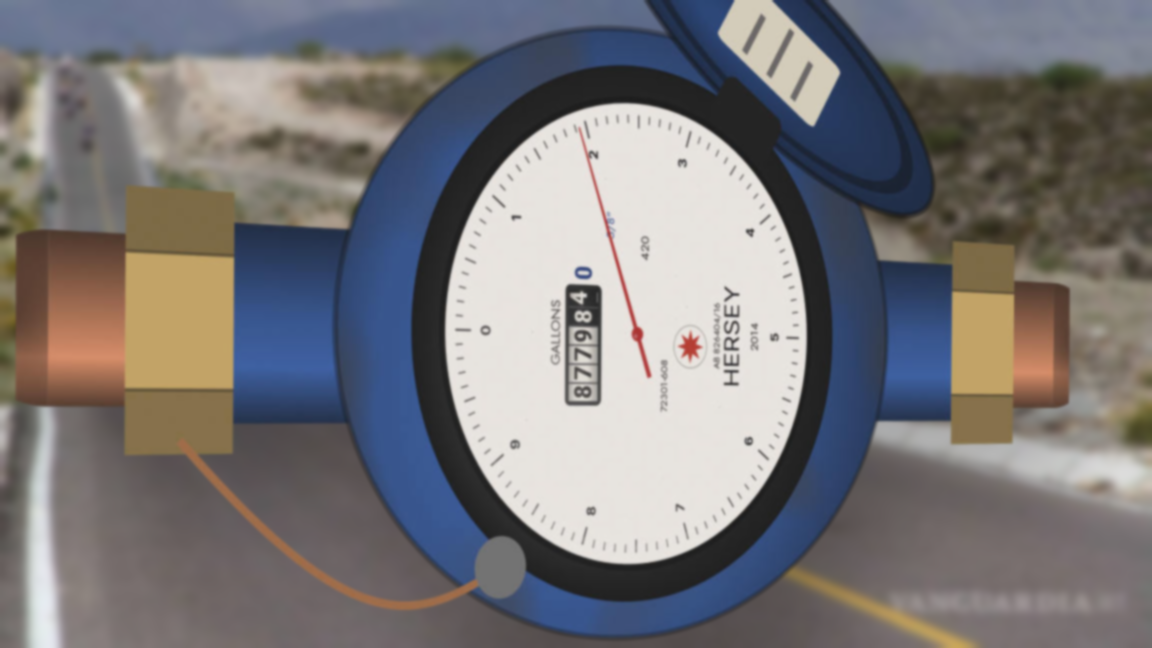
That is **8779841.9** gal
